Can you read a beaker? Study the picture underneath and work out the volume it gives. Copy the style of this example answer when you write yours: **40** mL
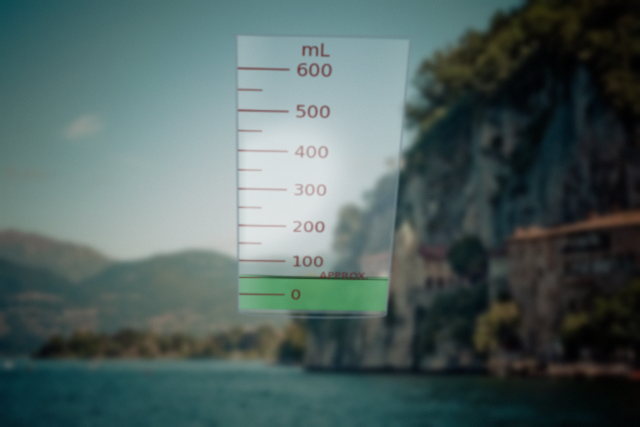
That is **50** mL
